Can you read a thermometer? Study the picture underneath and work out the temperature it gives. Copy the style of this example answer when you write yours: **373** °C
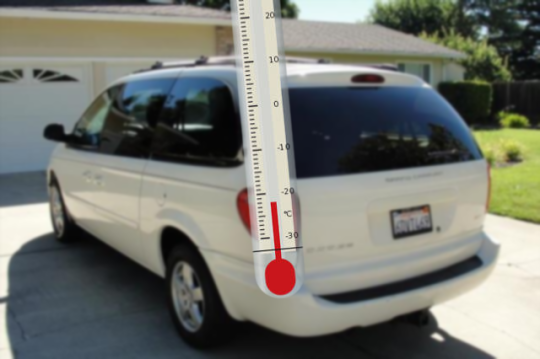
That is **-22** °C
